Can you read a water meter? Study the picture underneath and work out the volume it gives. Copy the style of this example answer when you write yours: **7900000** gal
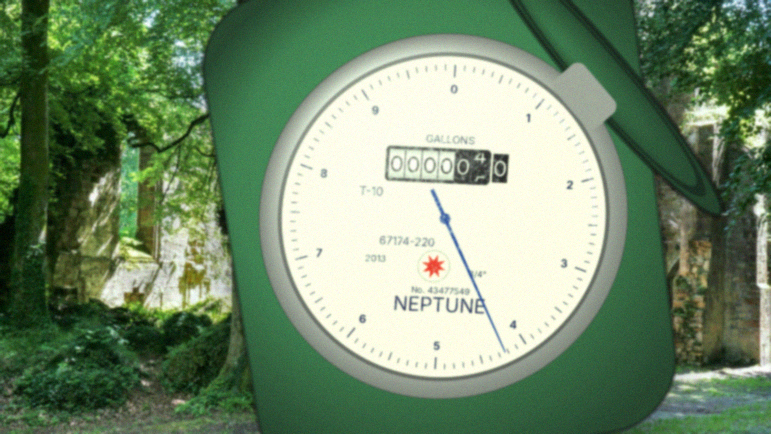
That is **44.2** gal
